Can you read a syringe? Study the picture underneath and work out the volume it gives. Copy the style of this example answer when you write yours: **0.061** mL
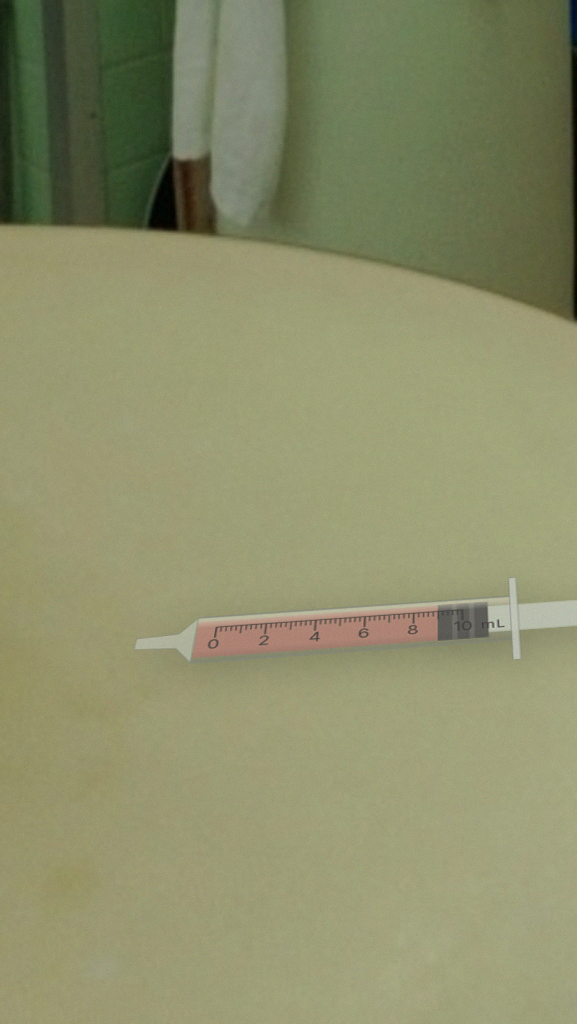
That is **9** mL
